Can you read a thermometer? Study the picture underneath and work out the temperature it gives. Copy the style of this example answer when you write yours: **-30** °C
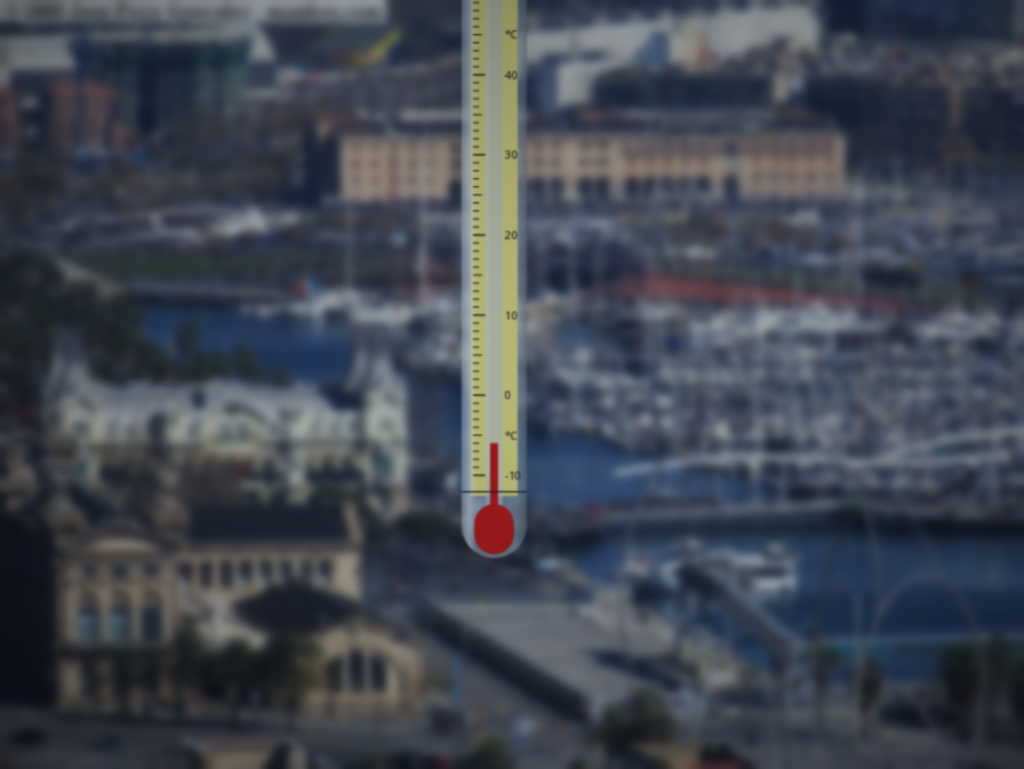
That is **-6** °C
